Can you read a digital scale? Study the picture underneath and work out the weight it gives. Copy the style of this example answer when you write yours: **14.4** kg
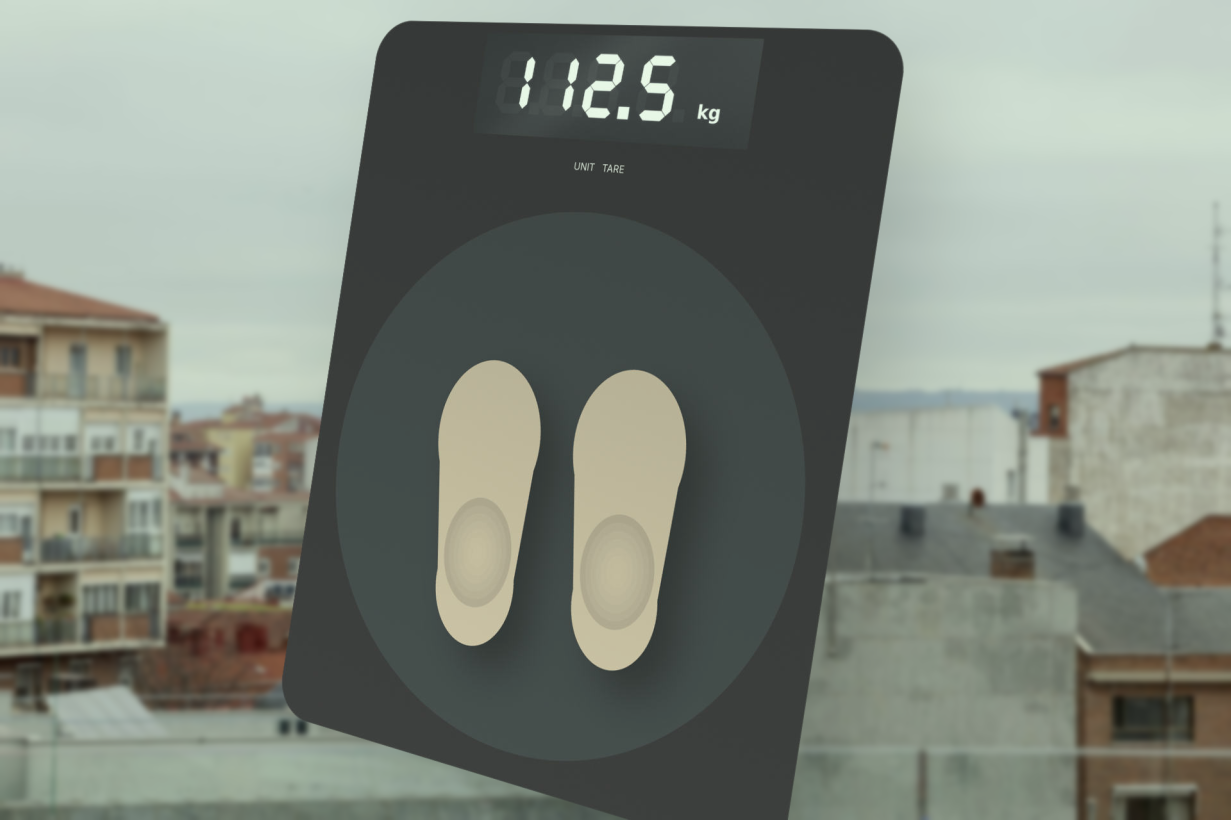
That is **112.5** kg
